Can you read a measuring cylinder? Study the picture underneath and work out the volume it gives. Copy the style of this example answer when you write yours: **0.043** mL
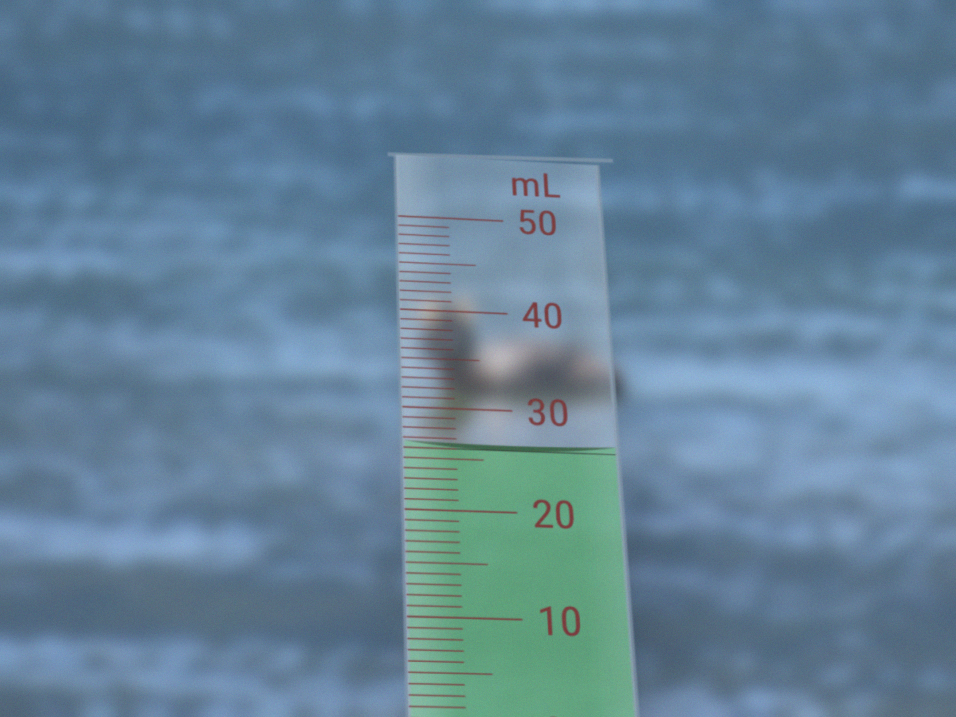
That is **26** mL
